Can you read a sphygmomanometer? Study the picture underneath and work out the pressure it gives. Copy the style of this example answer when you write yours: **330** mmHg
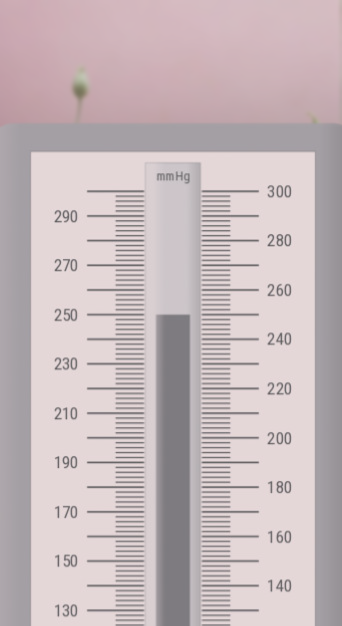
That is **250** mmHg
